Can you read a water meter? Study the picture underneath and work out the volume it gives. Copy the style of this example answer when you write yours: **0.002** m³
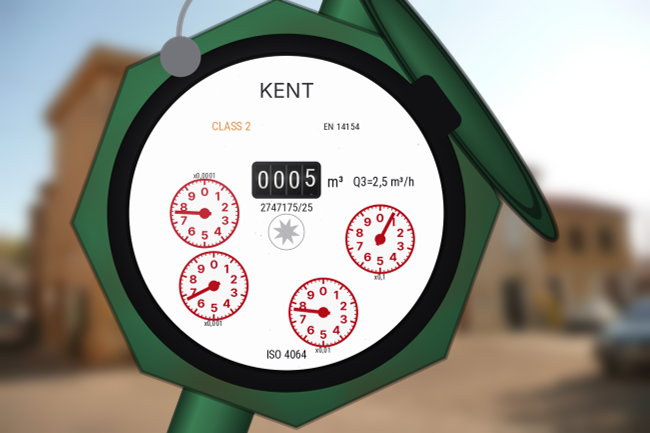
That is **5.0767** m³
